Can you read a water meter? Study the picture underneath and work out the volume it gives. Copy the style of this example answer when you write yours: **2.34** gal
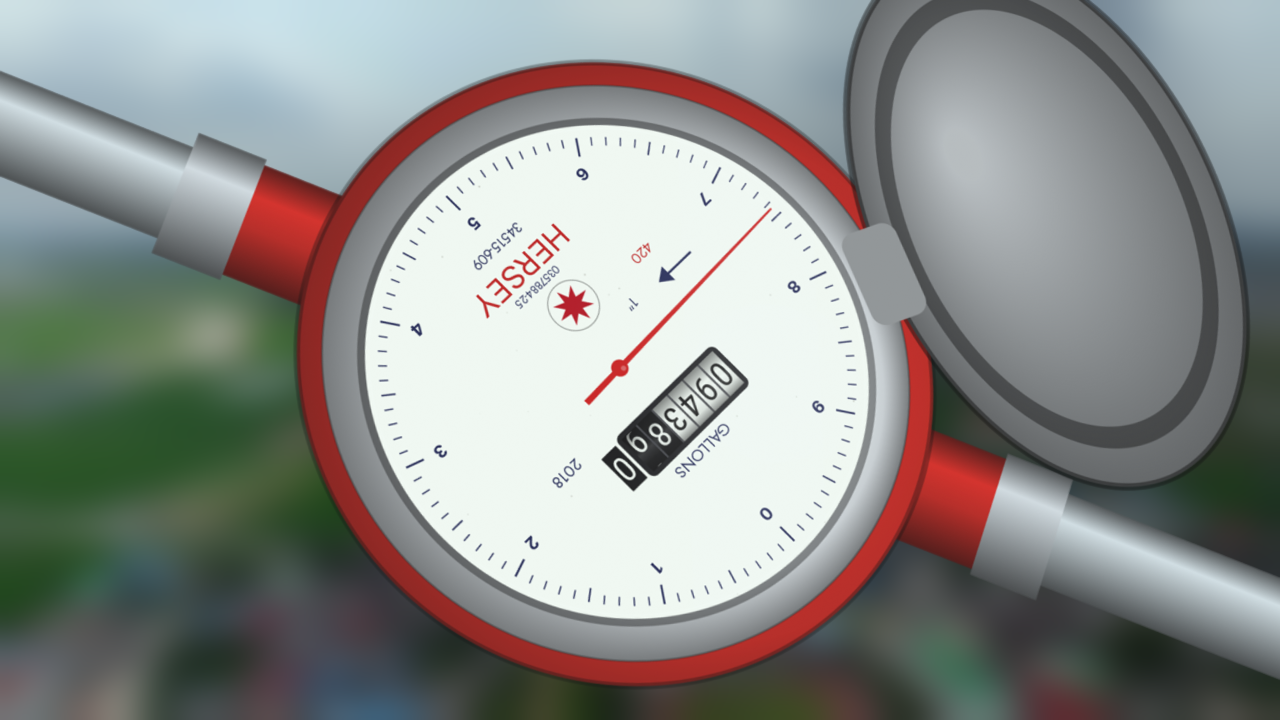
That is **943887.4** gal
